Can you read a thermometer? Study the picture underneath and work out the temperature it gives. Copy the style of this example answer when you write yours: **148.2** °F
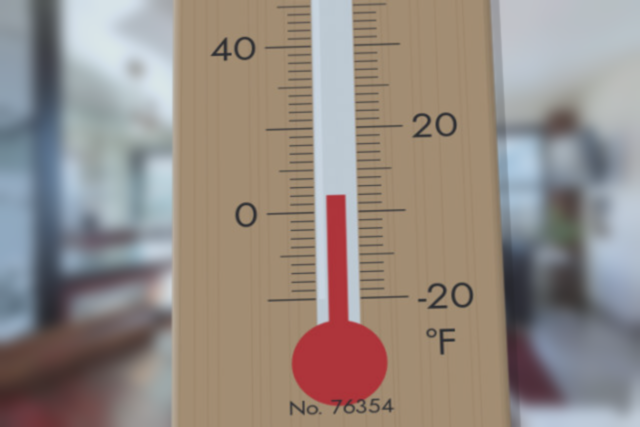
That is **4** °F
